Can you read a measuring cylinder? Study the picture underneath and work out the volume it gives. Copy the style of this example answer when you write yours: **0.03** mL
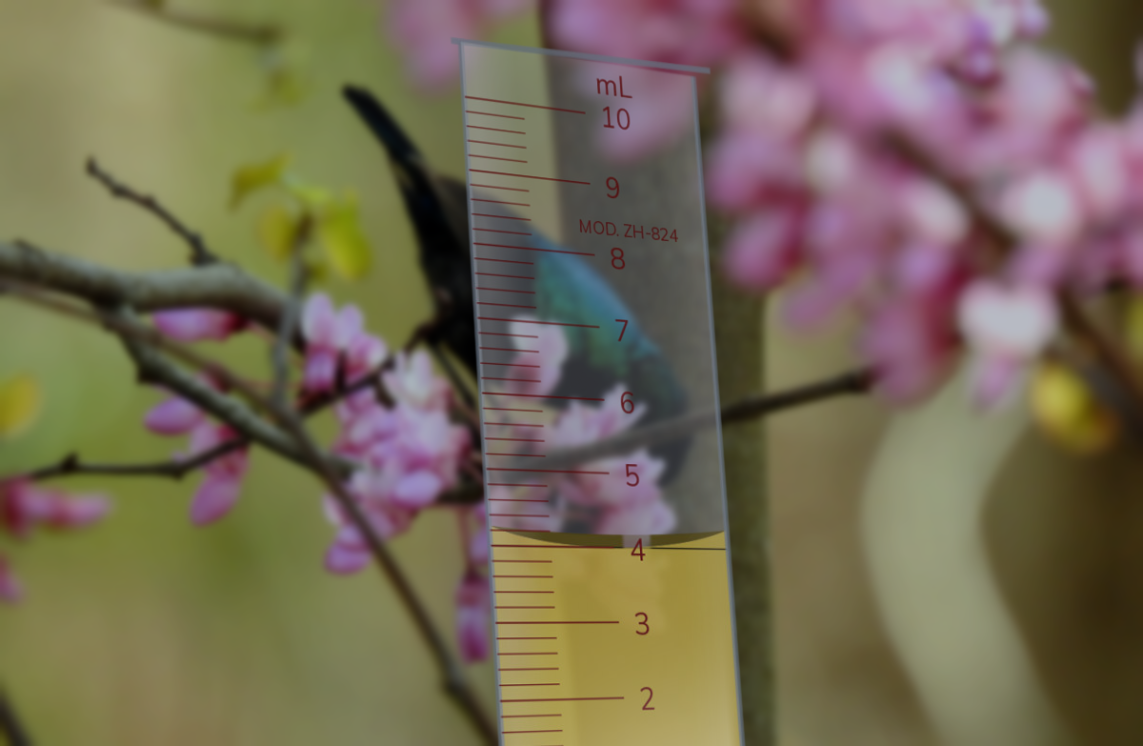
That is **4** mL
